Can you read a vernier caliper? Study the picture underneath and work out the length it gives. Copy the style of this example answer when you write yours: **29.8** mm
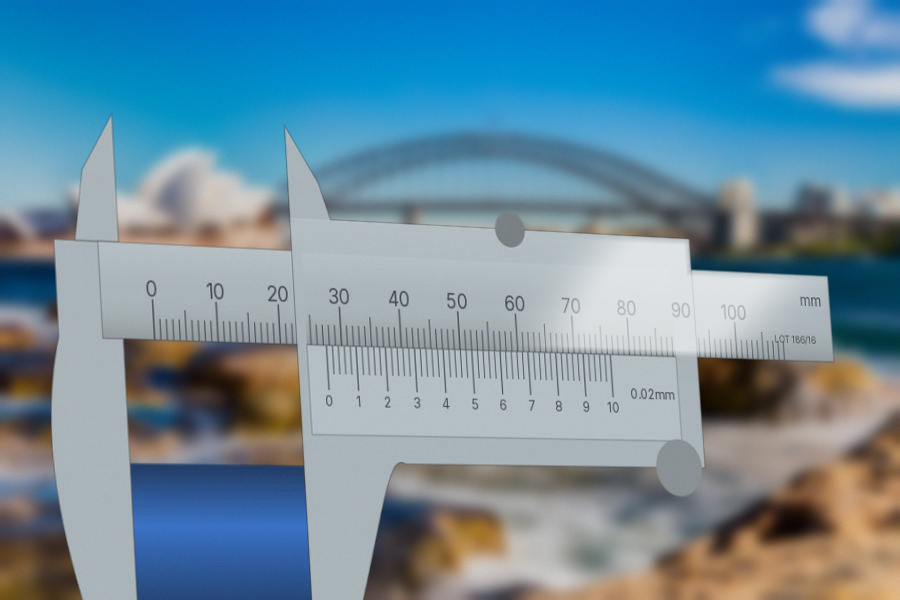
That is **27.5** mm
